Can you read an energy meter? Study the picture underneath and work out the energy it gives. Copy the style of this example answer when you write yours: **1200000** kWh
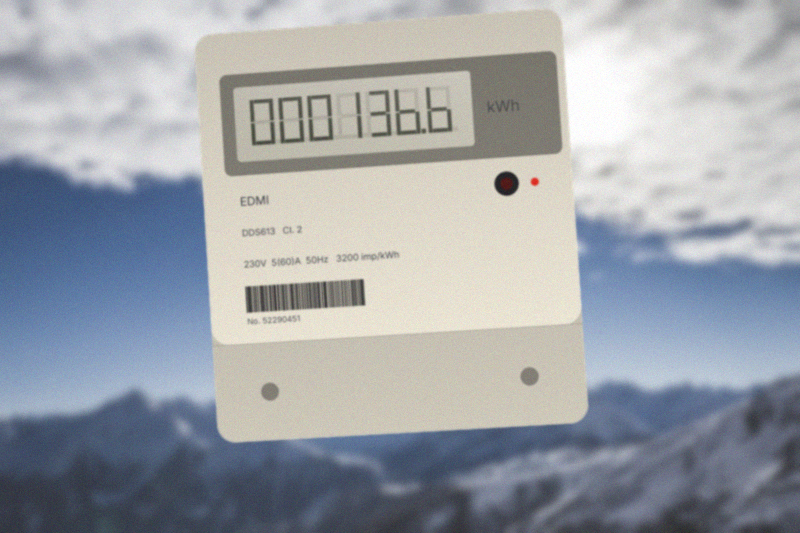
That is **136.6** kWh
